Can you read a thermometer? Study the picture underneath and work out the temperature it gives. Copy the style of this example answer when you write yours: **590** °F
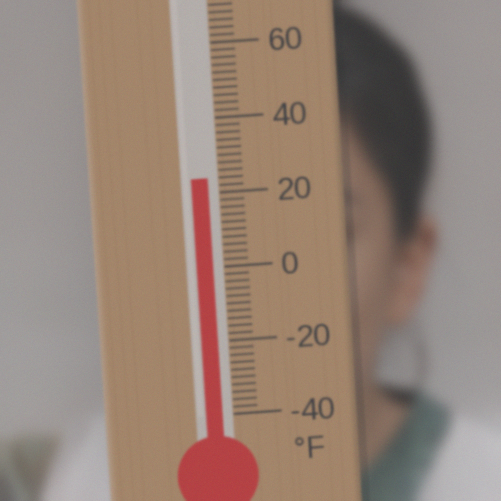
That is **24** °F
